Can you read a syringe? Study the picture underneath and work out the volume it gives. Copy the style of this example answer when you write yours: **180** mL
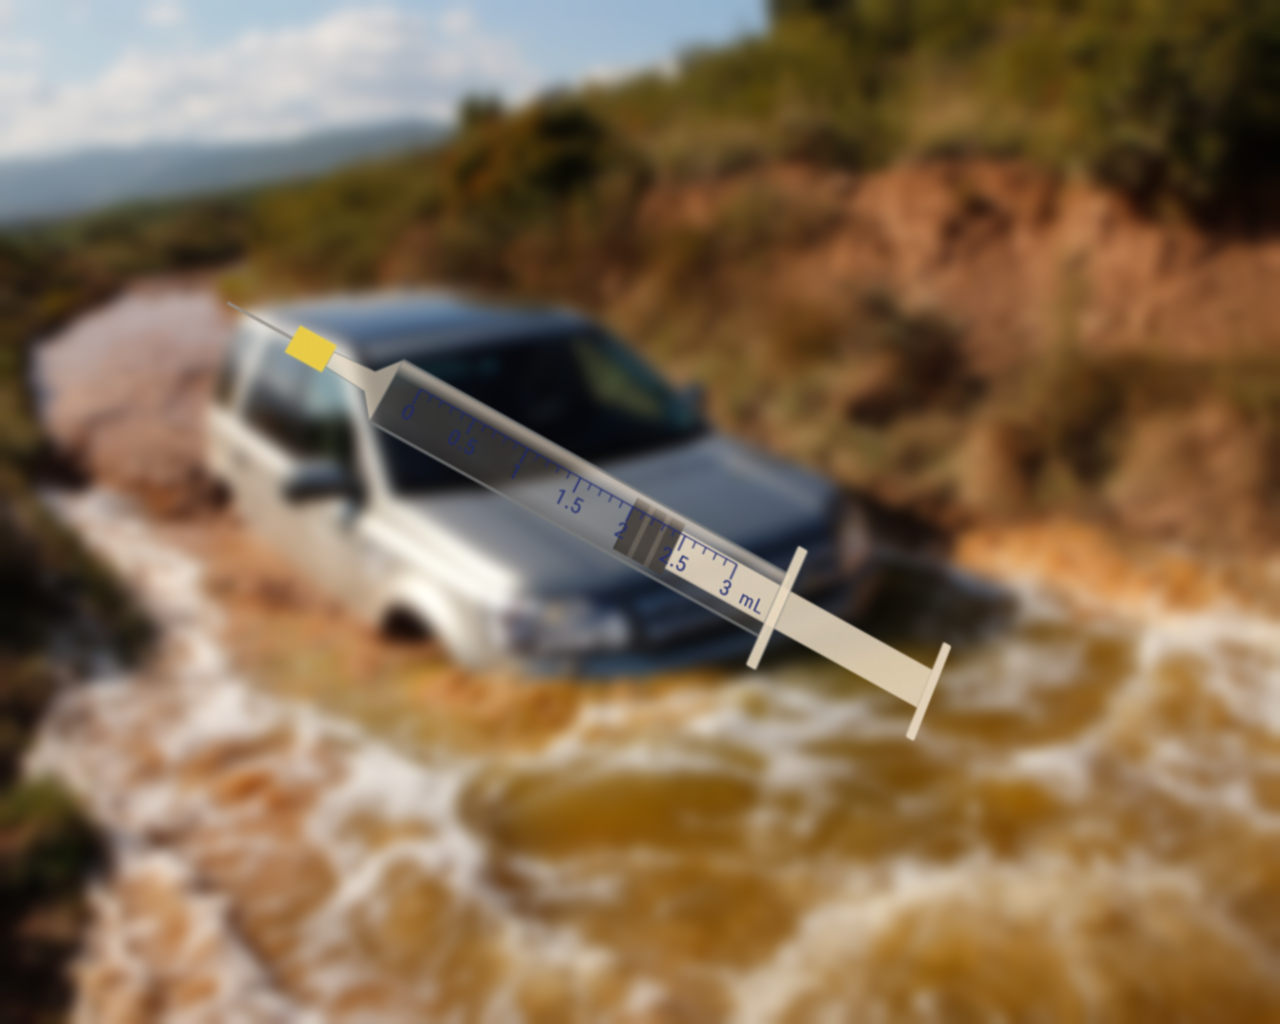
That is **2** mL
